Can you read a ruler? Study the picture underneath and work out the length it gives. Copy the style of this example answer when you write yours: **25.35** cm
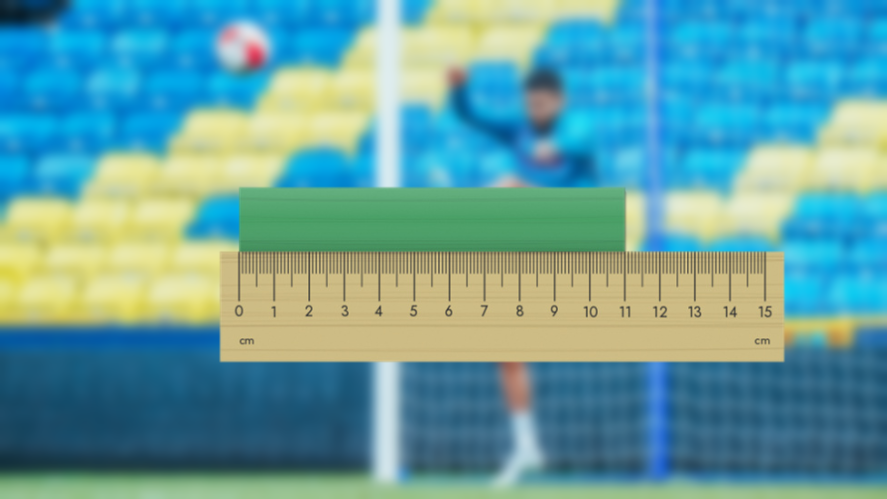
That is **11** cm
